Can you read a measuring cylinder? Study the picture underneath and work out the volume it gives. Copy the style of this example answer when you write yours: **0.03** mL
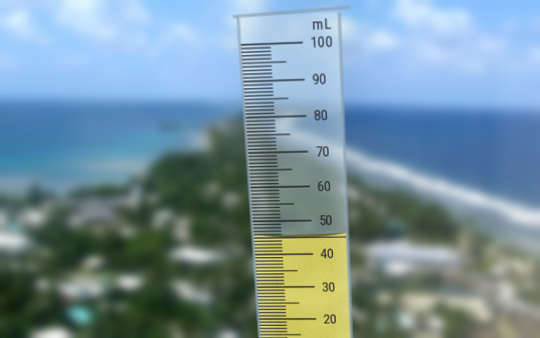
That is **45** mL
